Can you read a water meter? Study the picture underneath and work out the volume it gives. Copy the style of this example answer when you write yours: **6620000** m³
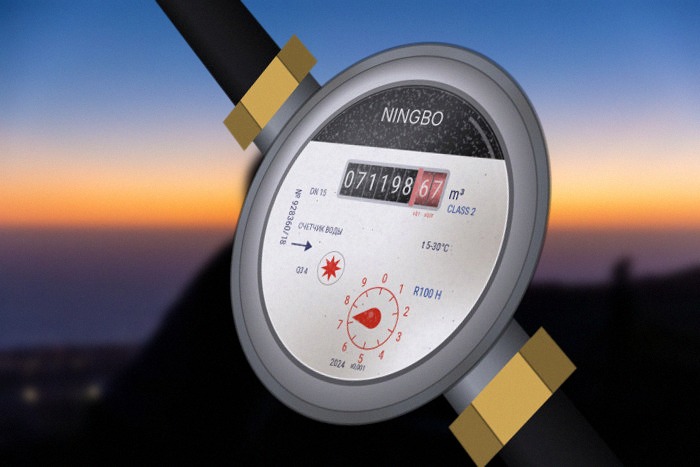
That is **71198.677** m³
